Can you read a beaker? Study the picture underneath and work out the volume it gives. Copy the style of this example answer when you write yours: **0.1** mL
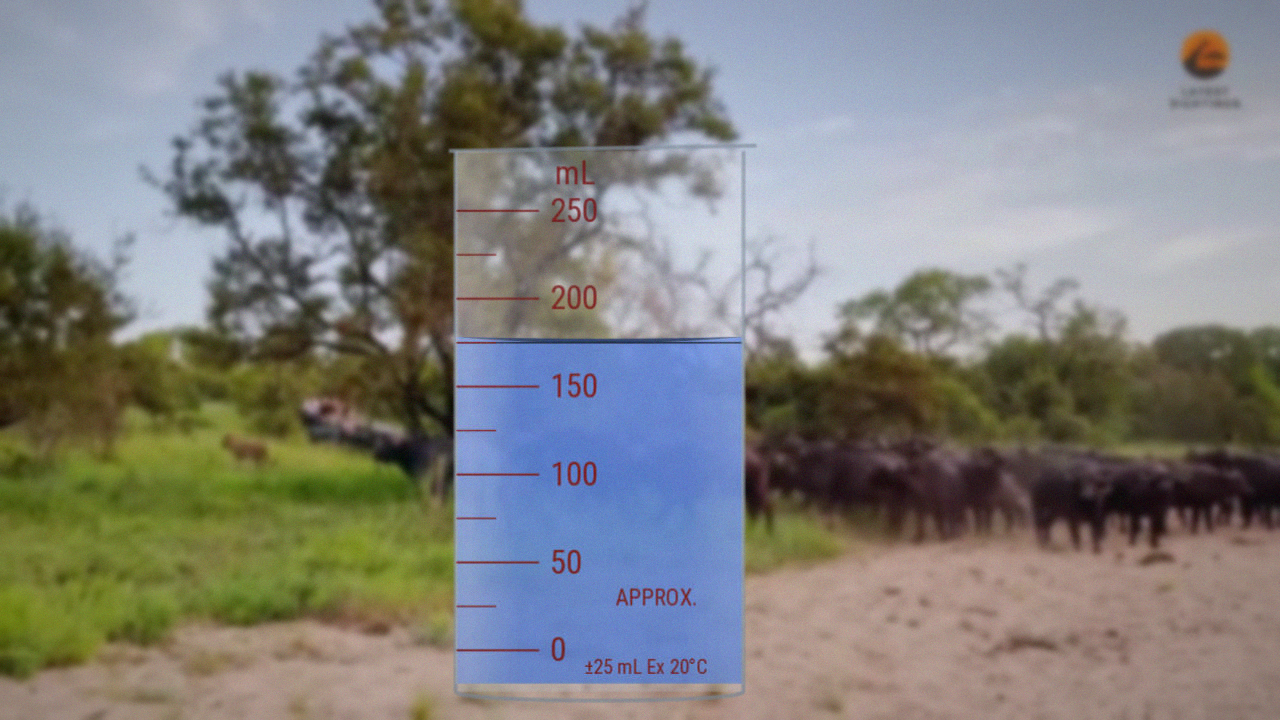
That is **175** mL
